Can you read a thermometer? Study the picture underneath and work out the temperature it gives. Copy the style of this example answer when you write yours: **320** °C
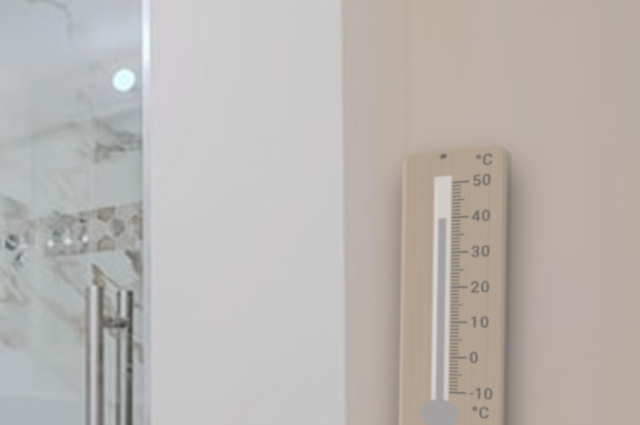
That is **40** °C
